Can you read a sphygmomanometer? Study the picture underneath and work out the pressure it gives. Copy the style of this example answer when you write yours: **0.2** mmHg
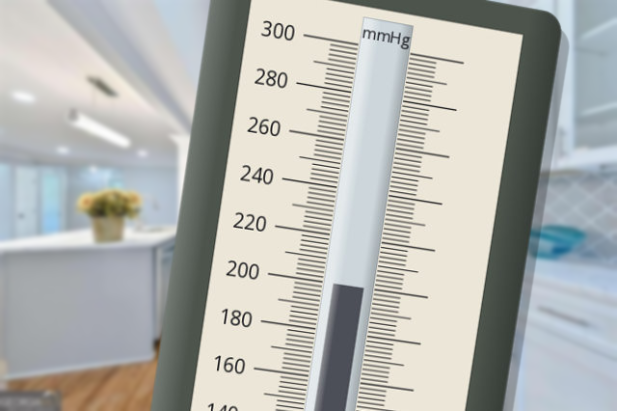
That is **200** mmHg
